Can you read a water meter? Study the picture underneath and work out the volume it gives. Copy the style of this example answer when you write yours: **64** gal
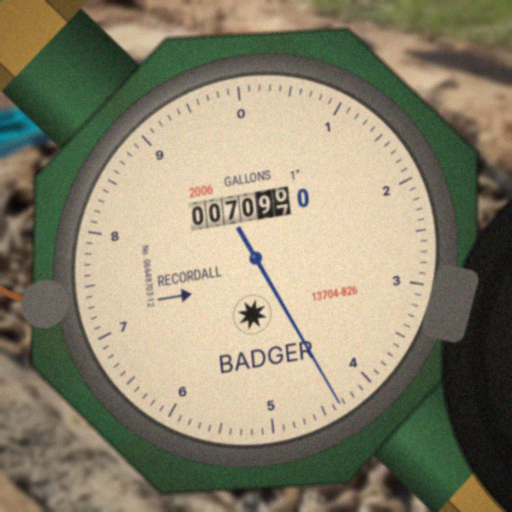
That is **70964.3** gal
